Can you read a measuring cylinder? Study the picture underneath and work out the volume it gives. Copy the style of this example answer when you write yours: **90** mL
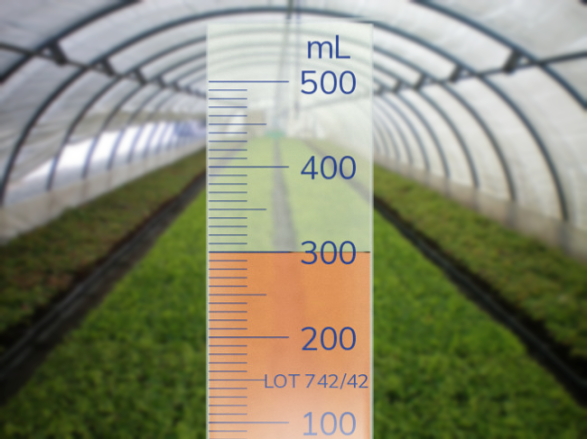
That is **300** mL
